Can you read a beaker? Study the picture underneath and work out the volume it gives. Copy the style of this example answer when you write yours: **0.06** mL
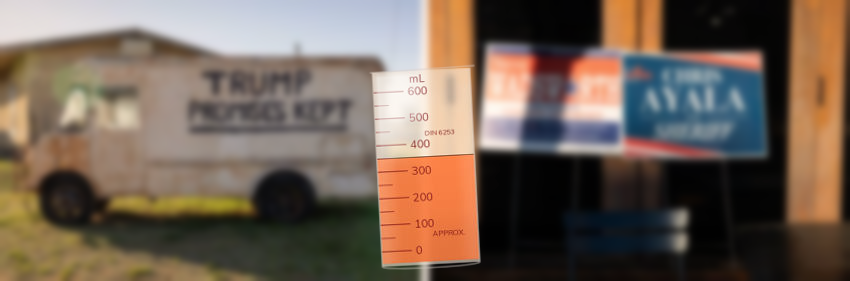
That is **350** mL
